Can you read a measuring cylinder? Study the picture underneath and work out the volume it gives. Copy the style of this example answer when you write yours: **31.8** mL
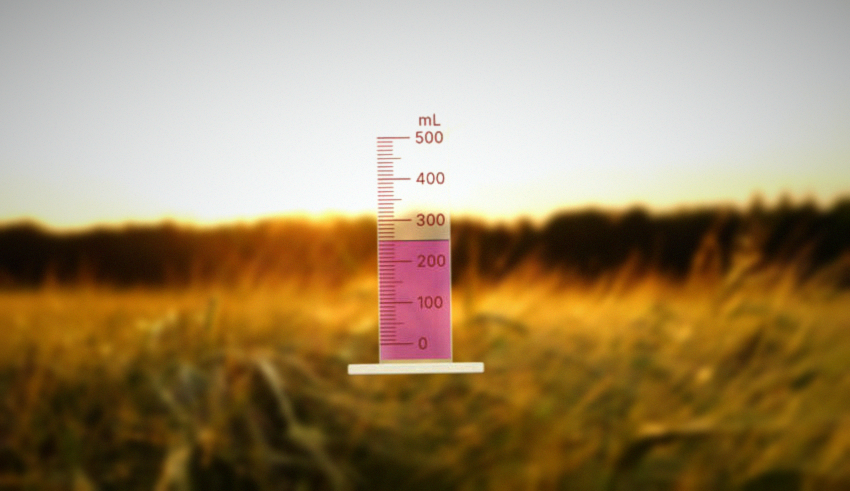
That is **250** mL
